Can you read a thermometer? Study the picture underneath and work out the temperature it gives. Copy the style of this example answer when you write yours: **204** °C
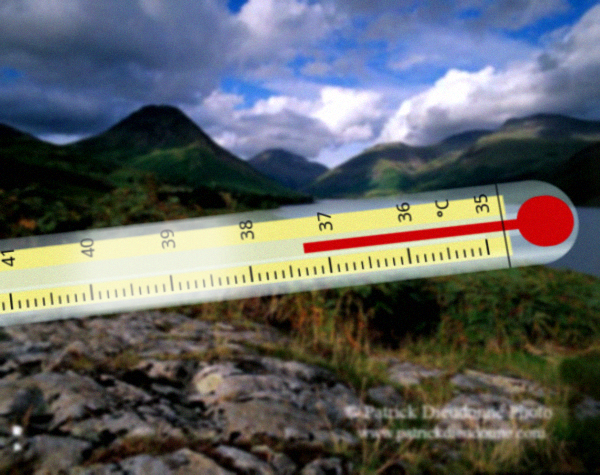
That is **37.3** °C
